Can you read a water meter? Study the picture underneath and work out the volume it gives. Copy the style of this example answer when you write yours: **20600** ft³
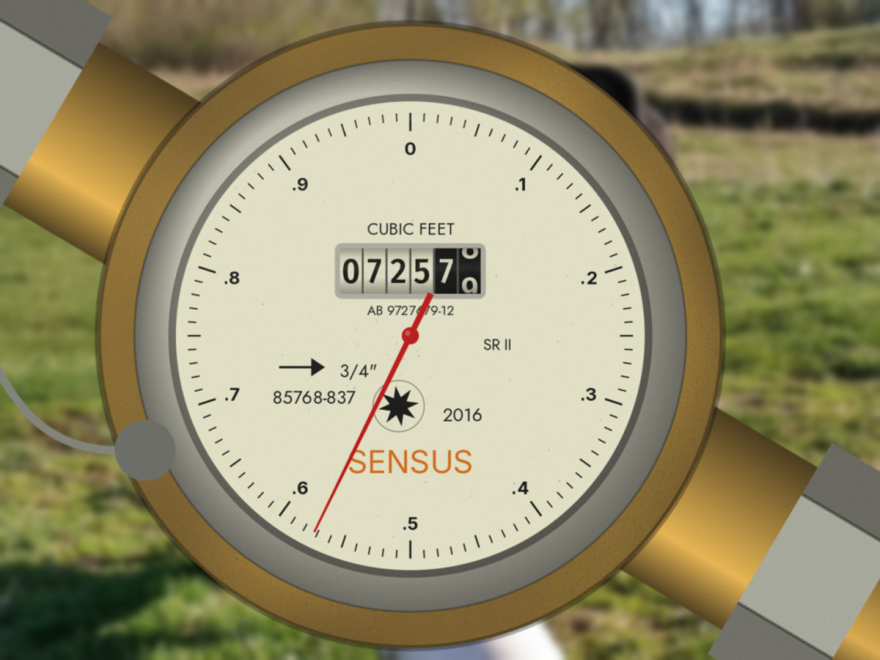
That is **72578.57** ft³
